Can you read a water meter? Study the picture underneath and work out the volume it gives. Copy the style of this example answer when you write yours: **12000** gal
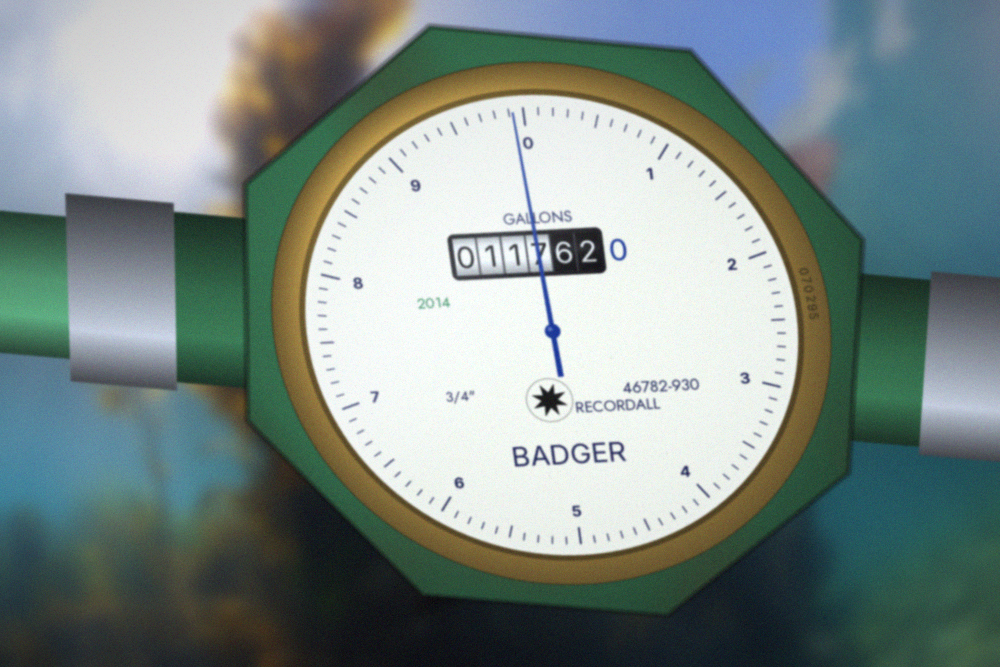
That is **117619.9** gal
